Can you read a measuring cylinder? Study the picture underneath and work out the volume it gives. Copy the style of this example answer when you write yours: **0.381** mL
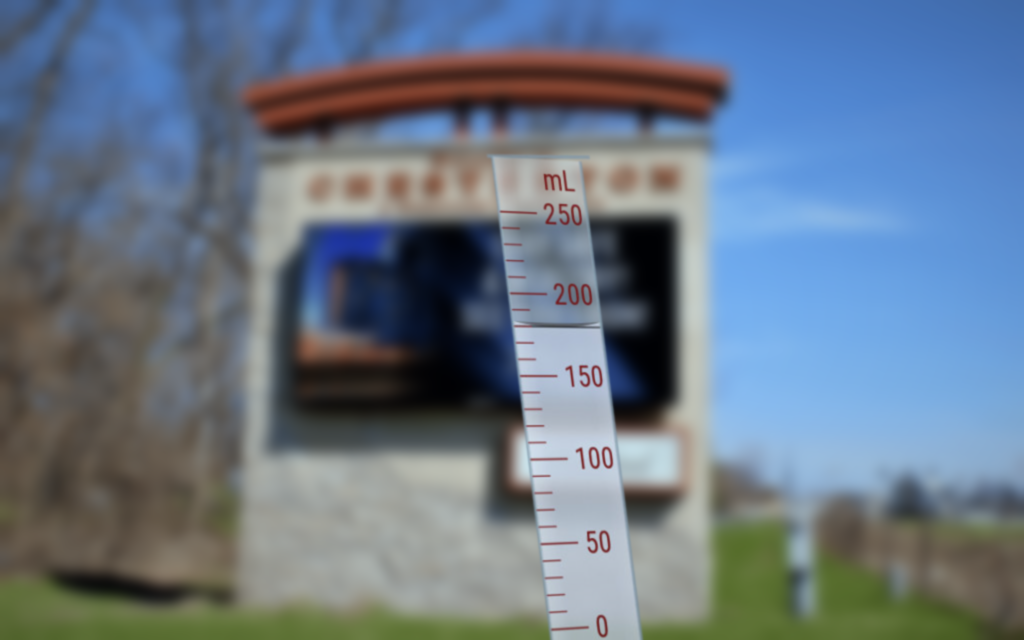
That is **180** mL
